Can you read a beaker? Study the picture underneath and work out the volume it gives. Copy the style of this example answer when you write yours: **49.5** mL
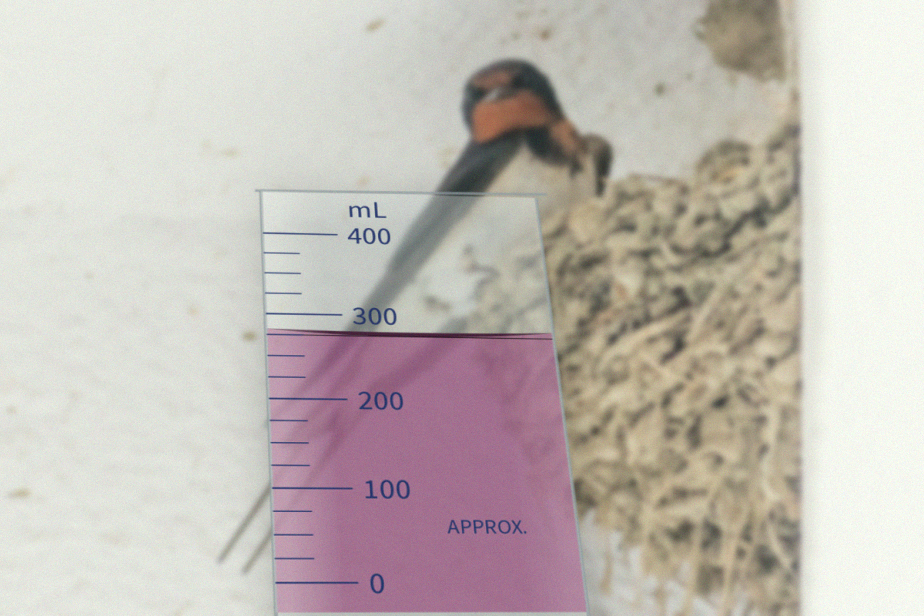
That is **275** mL
